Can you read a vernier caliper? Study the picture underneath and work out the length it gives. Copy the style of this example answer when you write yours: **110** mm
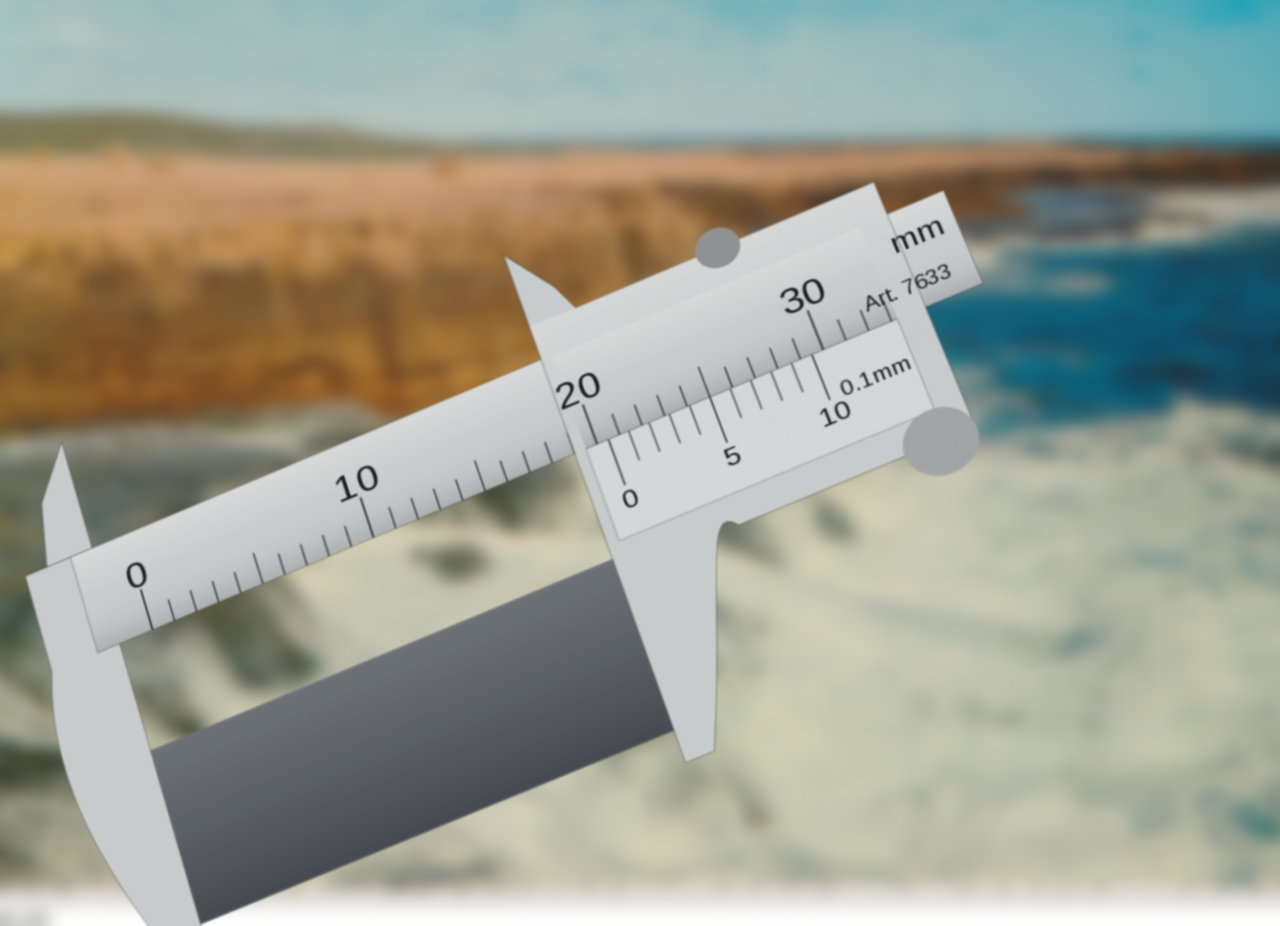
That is **20.5** mm
